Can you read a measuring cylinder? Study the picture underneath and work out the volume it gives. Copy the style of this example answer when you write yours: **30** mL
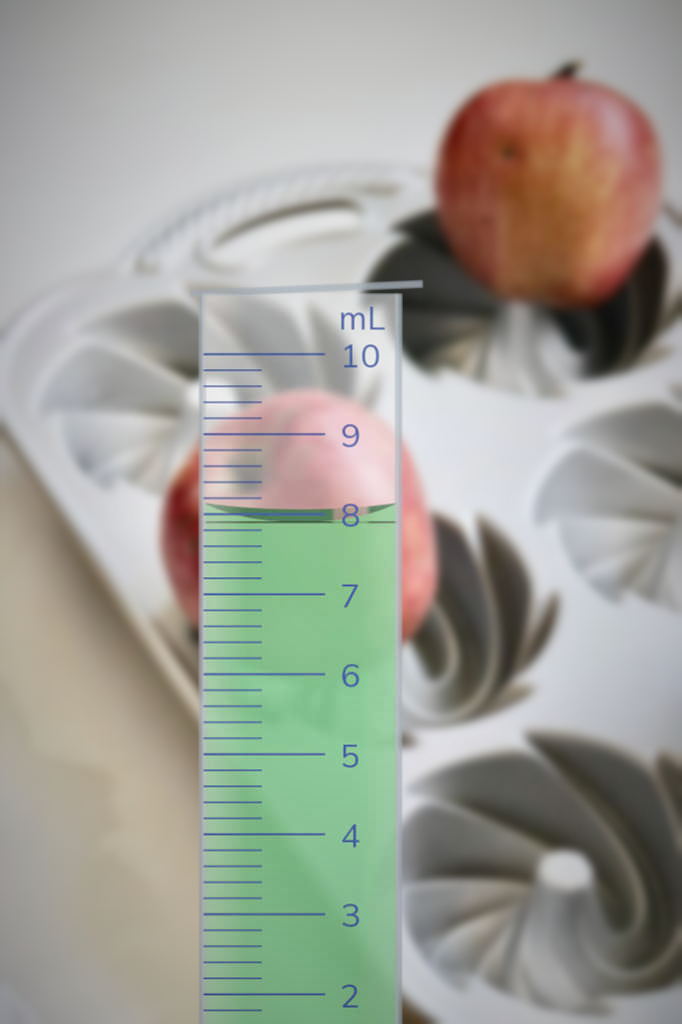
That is **7.9** mL
